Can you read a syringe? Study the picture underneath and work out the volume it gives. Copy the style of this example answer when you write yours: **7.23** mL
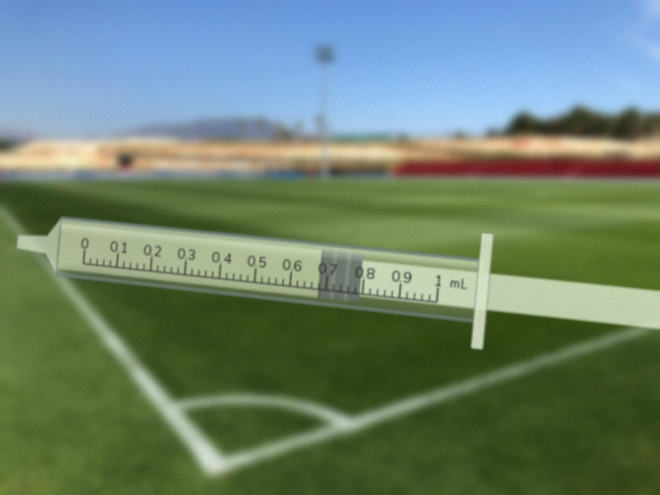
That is **0.68** mL
